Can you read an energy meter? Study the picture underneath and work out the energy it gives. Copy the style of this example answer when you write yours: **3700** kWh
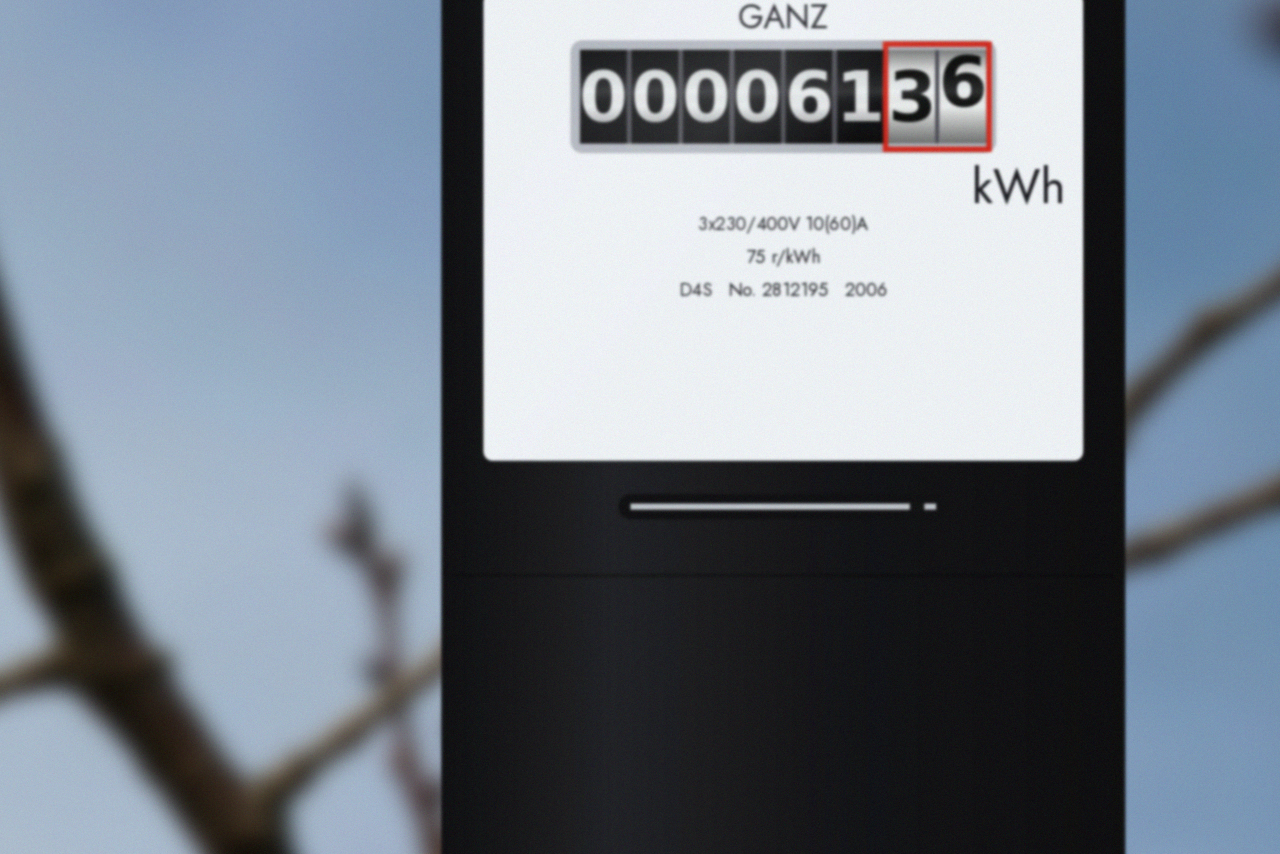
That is **61.36** kWh
